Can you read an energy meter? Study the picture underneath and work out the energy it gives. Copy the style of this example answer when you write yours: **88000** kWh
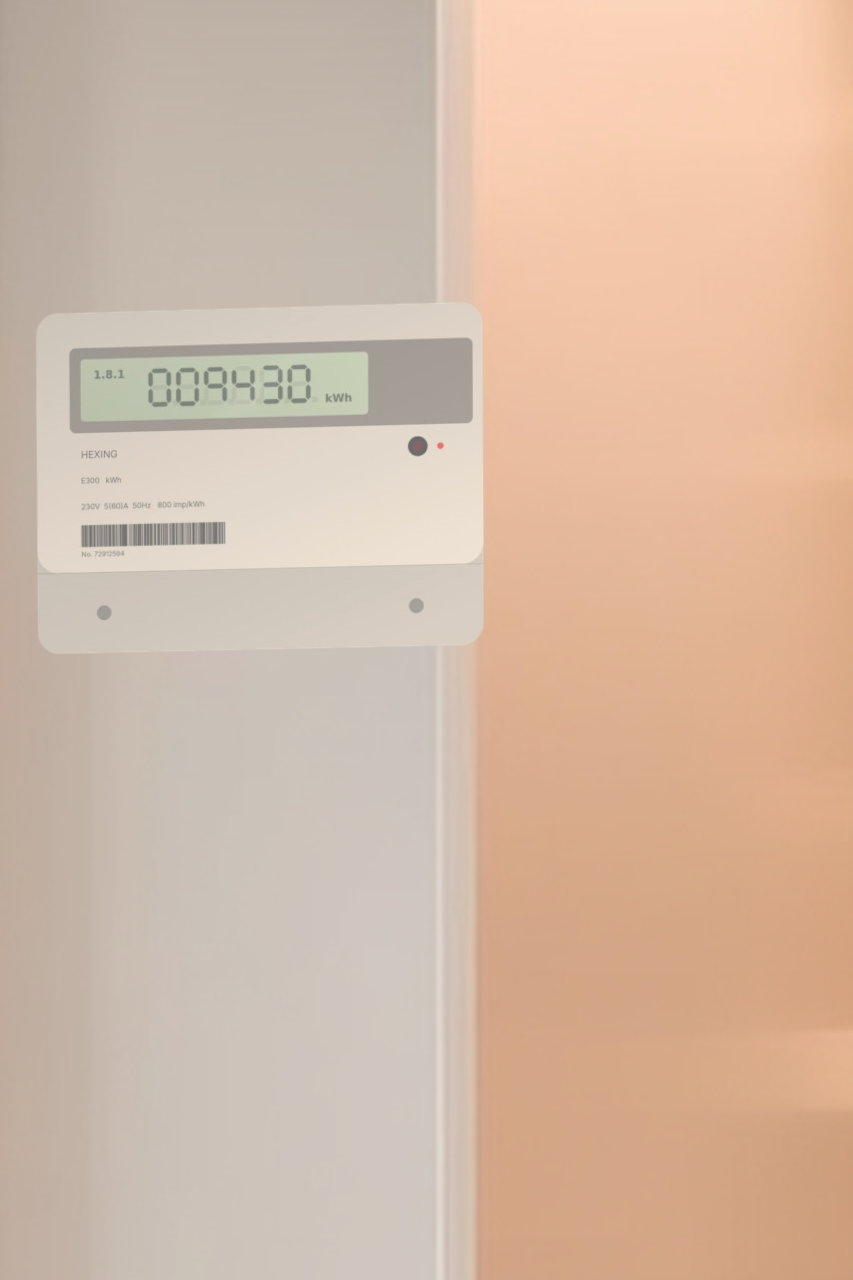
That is **9430** kWh
